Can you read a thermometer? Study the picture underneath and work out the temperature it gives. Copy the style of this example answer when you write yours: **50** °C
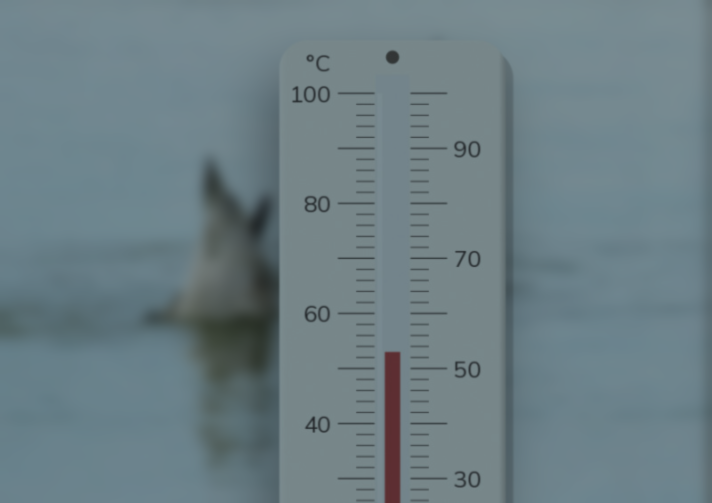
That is **53** °C
